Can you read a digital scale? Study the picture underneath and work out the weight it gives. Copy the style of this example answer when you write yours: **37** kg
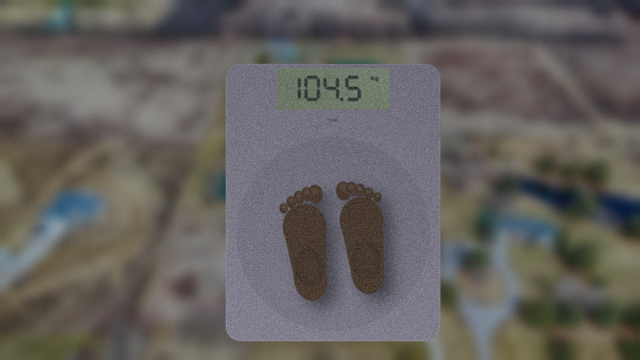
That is **104.5** kg
